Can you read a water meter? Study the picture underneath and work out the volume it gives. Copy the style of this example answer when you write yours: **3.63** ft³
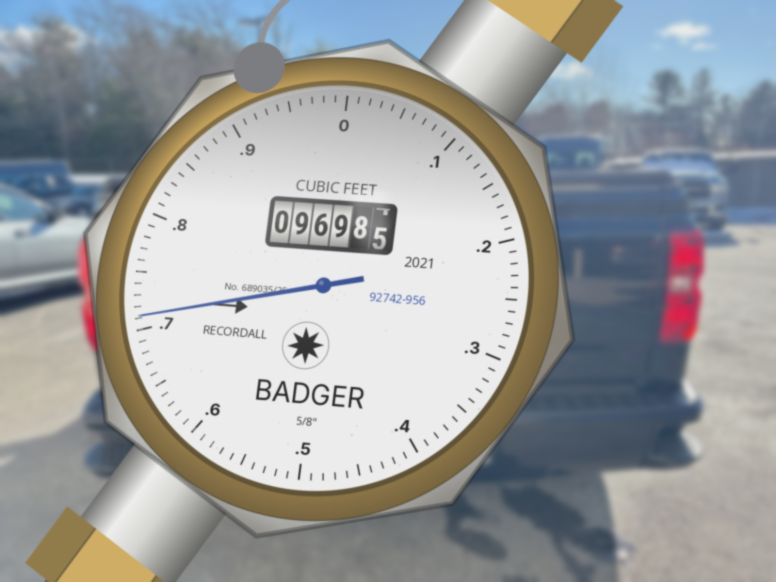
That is **96984.71** ft³
